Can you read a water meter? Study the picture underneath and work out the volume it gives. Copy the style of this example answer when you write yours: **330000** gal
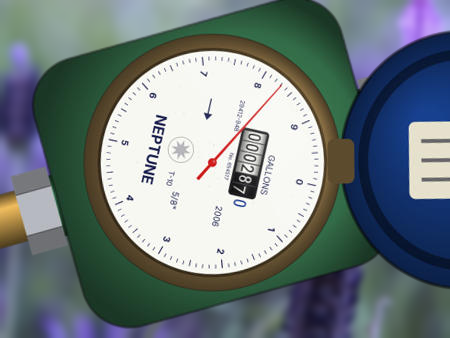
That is **2868.3** gal
